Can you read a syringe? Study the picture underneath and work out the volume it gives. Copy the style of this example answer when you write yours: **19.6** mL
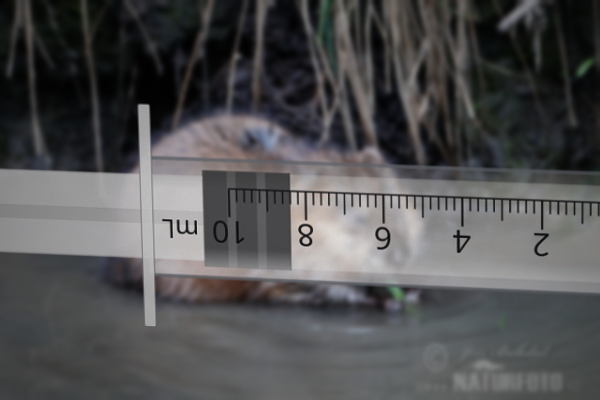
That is **8.4** mL
